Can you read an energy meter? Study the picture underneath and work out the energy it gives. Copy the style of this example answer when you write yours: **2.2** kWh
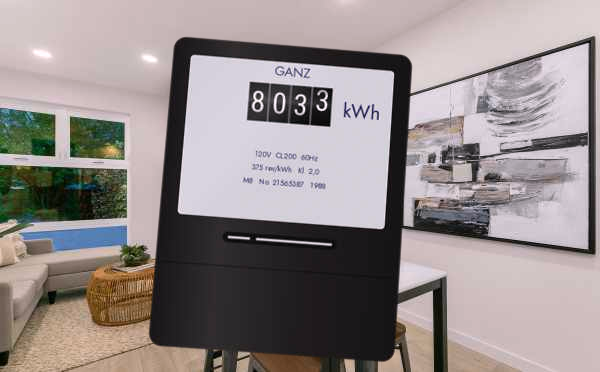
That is **8033** kWh
